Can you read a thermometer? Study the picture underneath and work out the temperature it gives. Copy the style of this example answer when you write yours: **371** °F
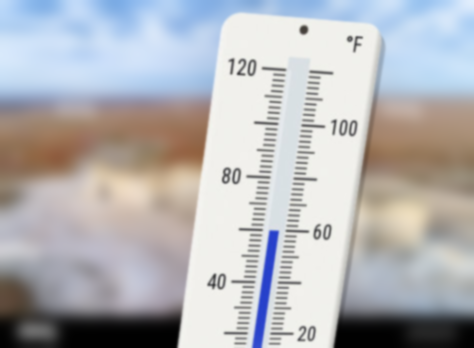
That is **60** °F
